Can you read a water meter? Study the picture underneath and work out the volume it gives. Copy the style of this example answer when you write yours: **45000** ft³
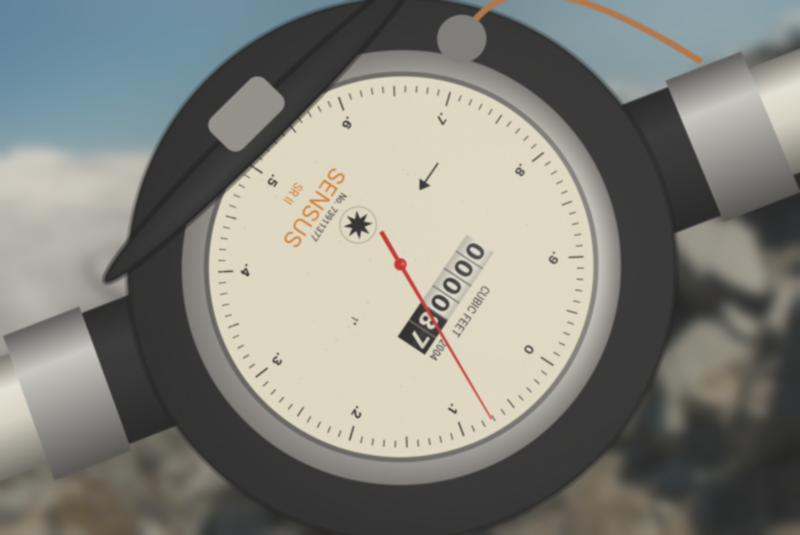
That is **87.07** ft³
